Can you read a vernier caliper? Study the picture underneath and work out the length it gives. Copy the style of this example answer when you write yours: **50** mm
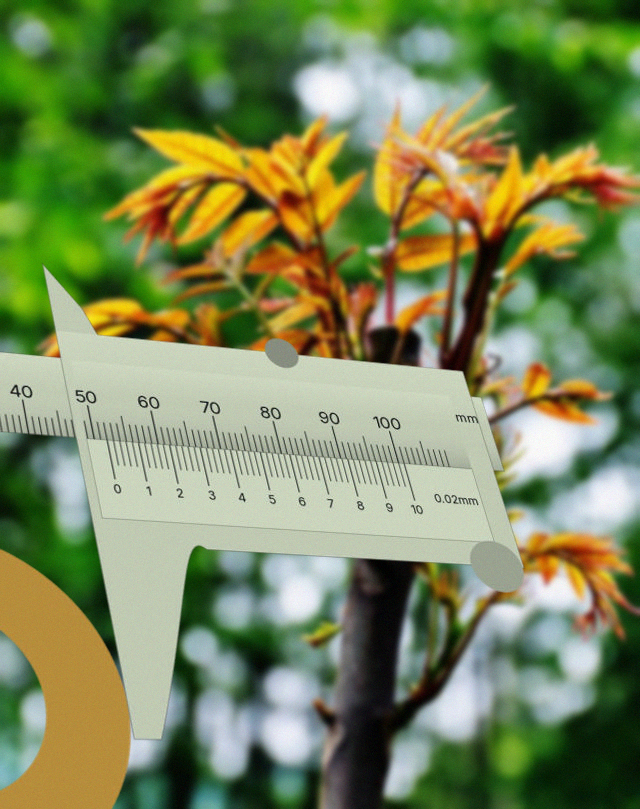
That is **52.0** mm
